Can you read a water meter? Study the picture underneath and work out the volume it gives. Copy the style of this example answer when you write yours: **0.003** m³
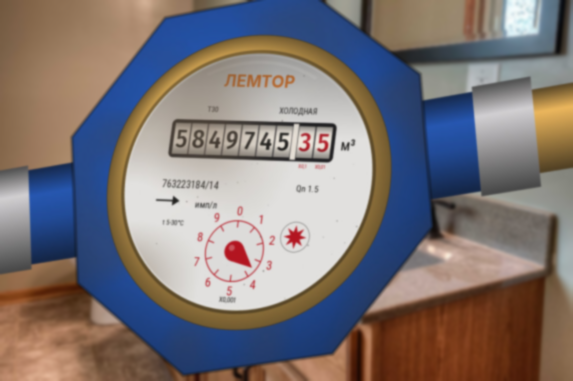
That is **5849745.353** m³
